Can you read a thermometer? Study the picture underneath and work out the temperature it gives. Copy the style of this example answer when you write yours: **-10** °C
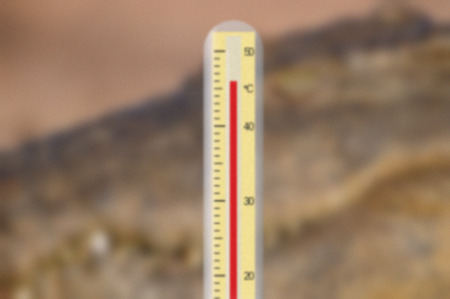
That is **46** °C
